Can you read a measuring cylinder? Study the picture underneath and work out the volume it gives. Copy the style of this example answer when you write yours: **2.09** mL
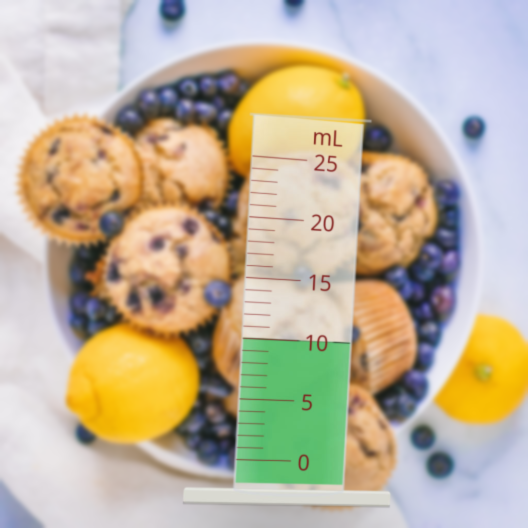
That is **10** mL
